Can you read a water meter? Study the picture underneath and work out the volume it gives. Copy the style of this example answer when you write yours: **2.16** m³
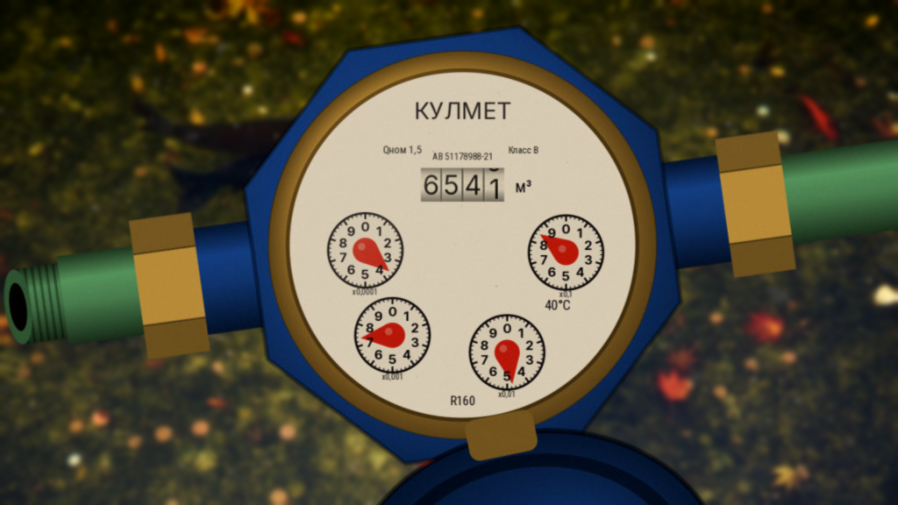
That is **6540.8473** m³
